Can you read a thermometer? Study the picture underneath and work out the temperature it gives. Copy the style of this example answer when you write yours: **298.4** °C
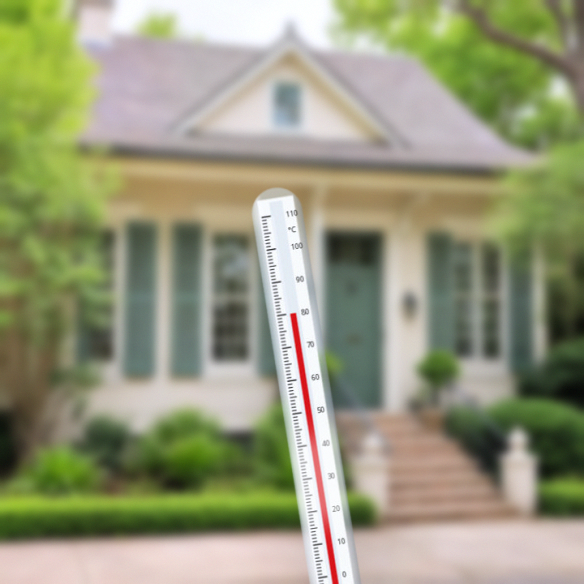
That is **80** °C
